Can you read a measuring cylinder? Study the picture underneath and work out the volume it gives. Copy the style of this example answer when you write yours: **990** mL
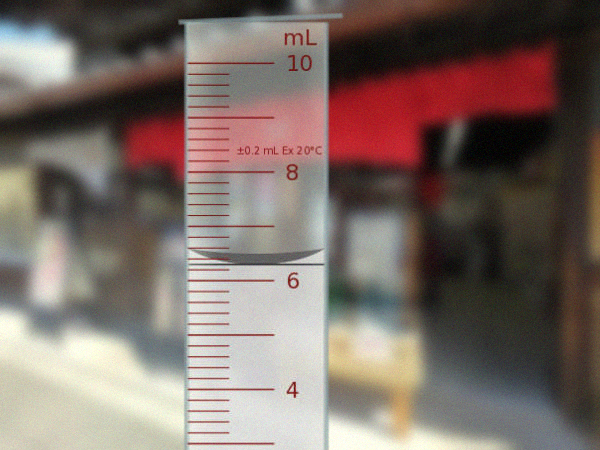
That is **6.3** mL
